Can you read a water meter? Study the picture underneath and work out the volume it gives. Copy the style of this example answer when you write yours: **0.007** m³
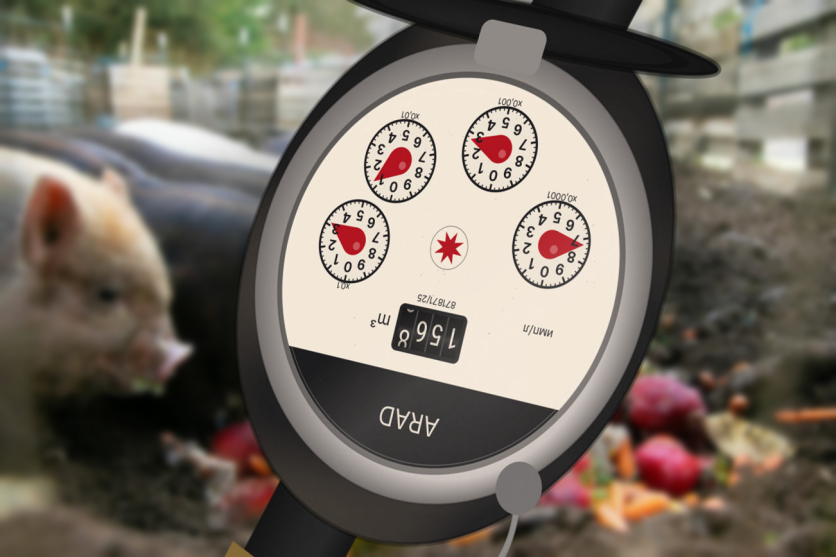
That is **1568.3127** m³
